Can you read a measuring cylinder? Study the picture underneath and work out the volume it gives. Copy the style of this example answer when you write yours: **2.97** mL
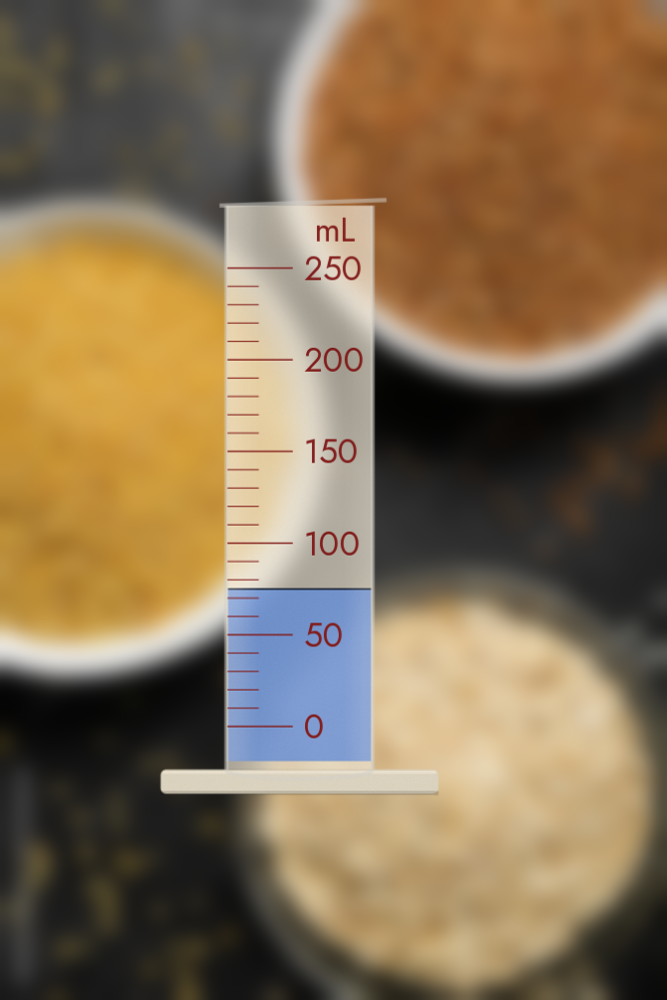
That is **75** mL
